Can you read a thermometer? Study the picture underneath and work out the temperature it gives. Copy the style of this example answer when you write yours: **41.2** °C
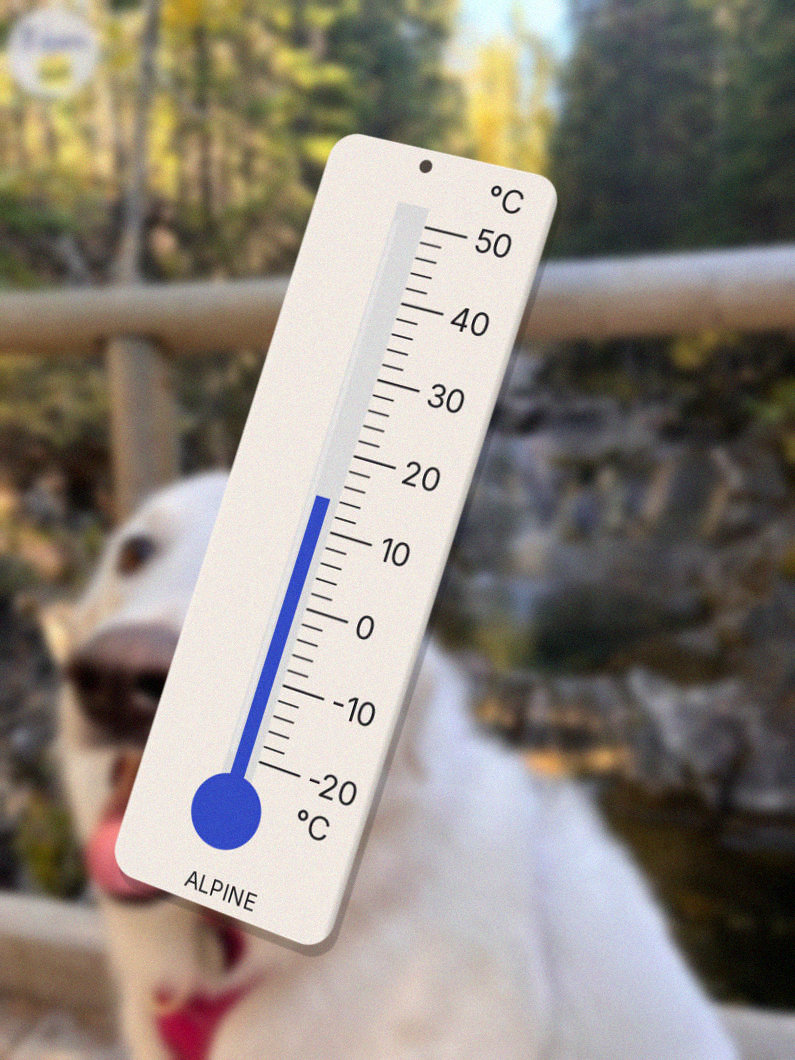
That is **14** °C
